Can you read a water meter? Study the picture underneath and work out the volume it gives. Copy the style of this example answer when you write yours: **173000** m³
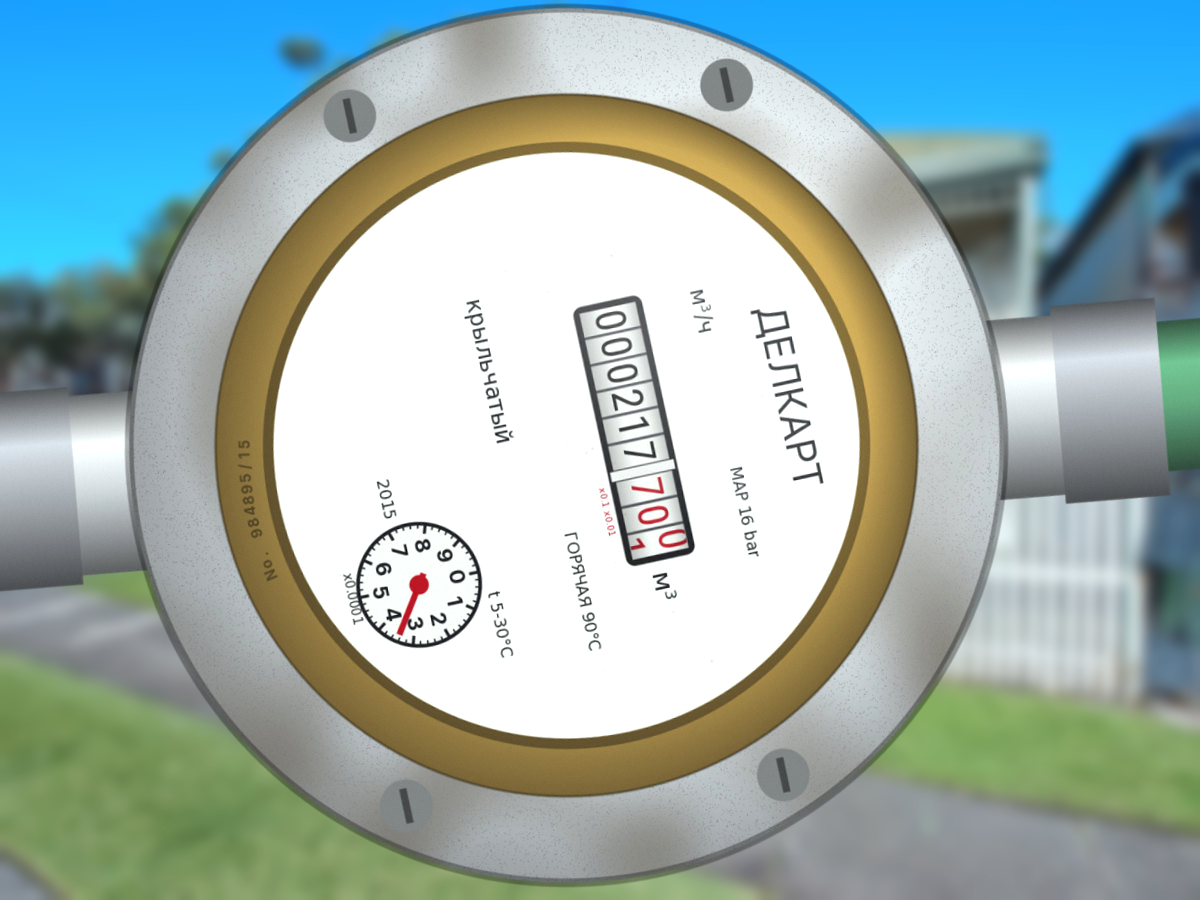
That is **217.7003** m³
